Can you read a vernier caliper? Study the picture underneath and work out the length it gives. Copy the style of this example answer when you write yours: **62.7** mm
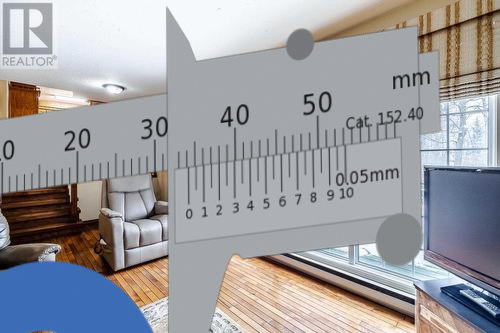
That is **34.2** mm
